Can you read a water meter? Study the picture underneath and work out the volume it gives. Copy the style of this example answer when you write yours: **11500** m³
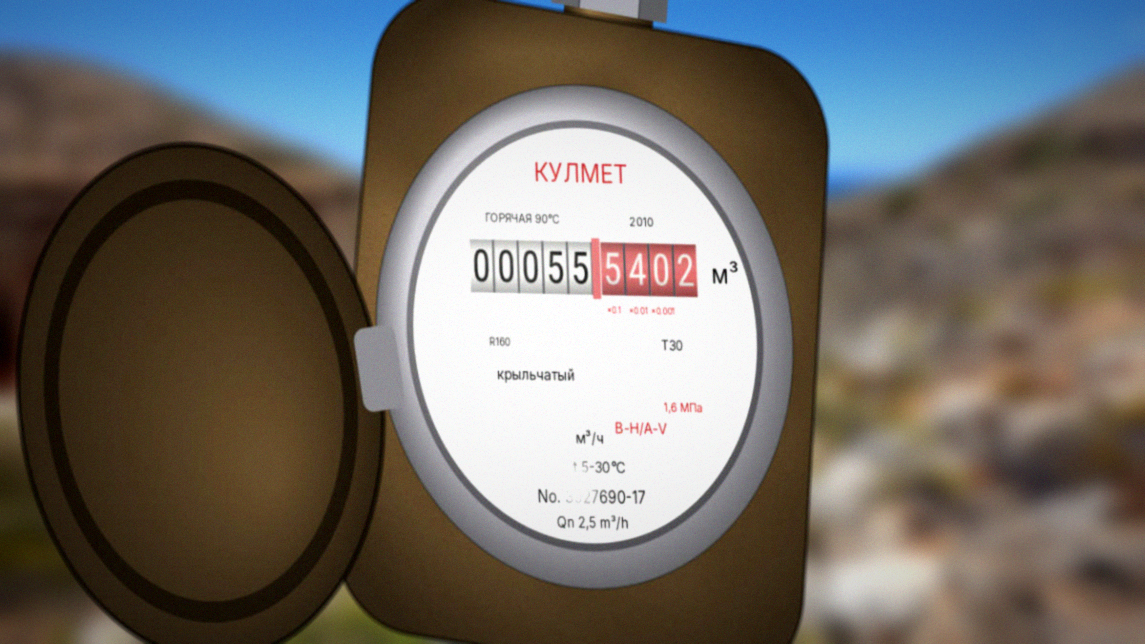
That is **55.5402** m³
